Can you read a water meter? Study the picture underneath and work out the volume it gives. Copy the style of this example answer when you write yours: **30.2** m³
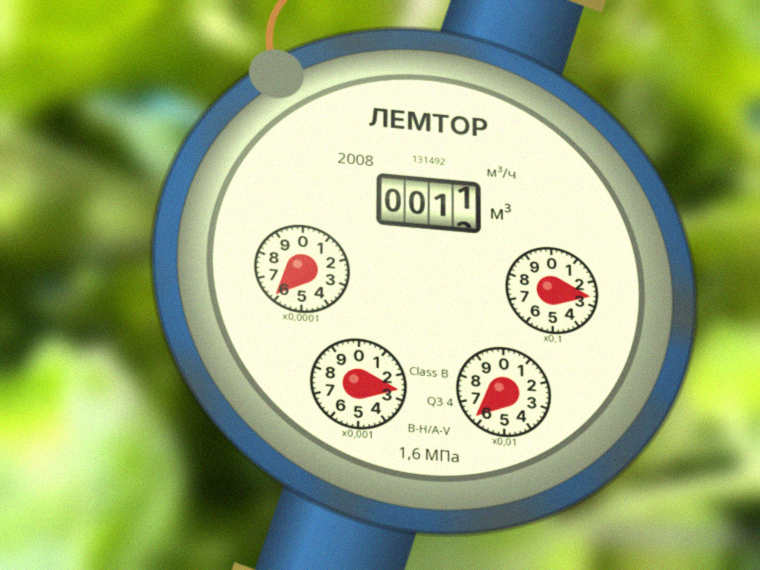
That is **11.2626** m³
